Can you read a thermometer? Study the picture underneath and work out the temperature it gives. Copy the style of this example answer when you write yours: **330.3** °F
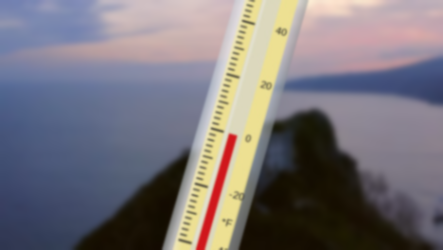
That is **0** °F
